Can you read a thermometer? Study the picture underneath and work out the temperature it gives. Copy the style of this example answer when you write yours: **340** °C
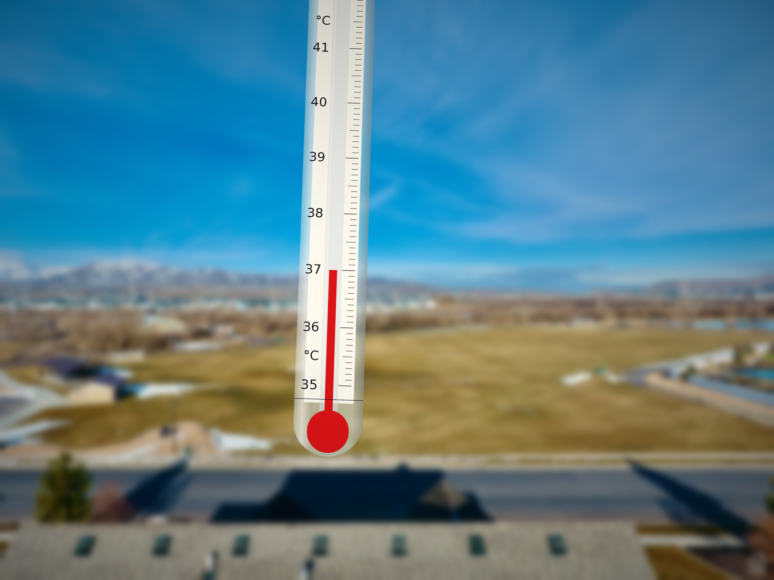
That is **37** °C
